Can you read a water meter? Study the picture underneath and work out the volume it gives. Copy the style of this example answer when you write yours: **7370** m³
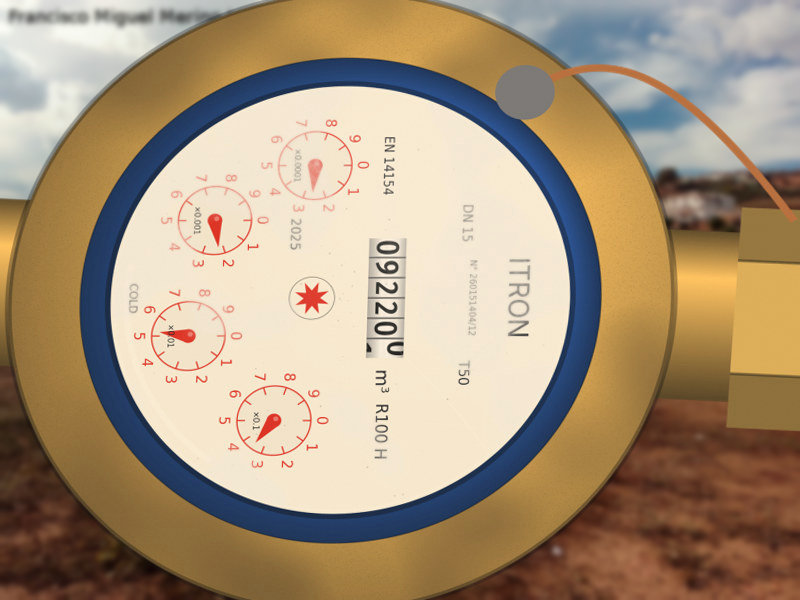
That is **92200.3522** m³
